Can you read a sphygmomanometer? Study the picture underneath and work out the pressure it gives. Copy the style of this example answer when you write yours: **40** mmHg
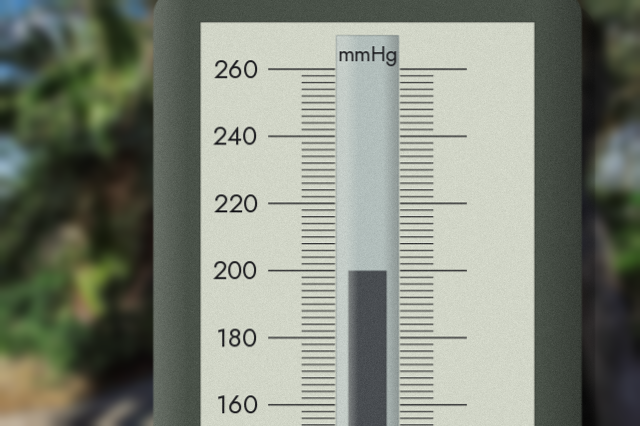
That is **200** mmHg
